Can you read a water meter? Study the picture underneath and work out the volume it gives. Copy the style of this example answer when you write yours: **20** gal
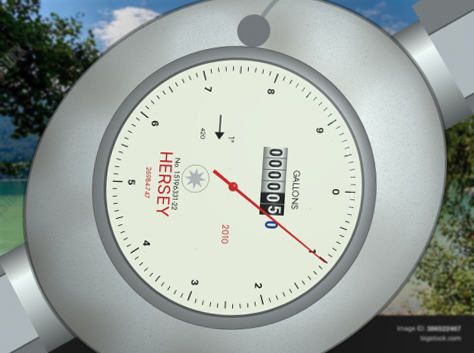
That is **51.0** gal
